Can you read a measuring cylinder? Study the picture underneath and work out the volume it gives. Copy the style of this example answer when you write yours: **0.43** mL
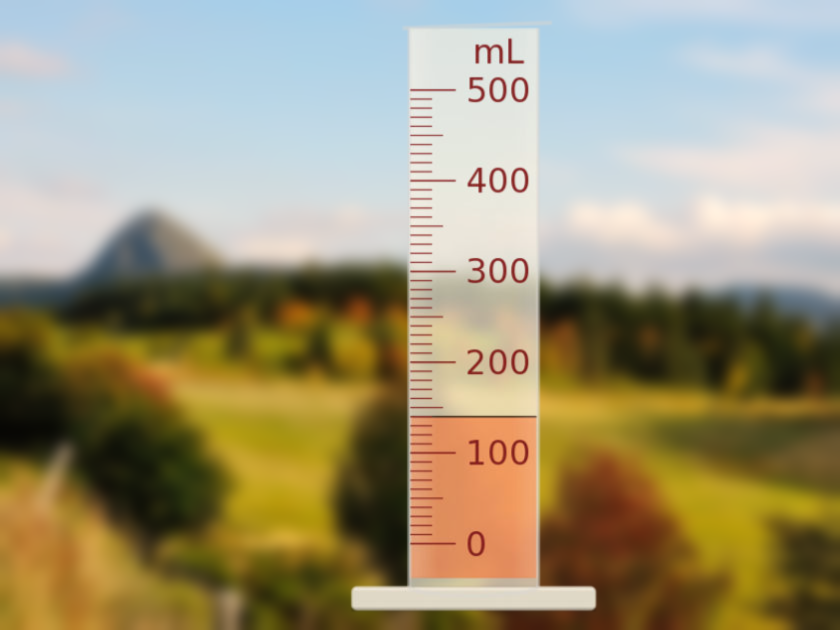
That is **140** mL
